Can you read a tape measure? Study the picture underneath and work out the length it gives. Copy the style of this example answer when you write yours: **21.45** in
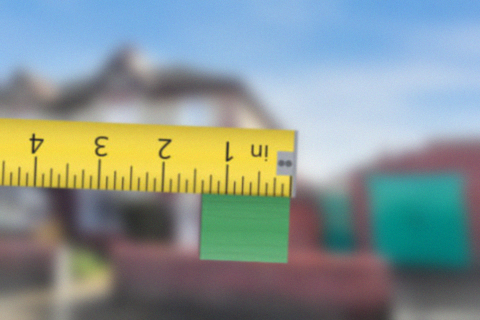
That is **1.375** in
